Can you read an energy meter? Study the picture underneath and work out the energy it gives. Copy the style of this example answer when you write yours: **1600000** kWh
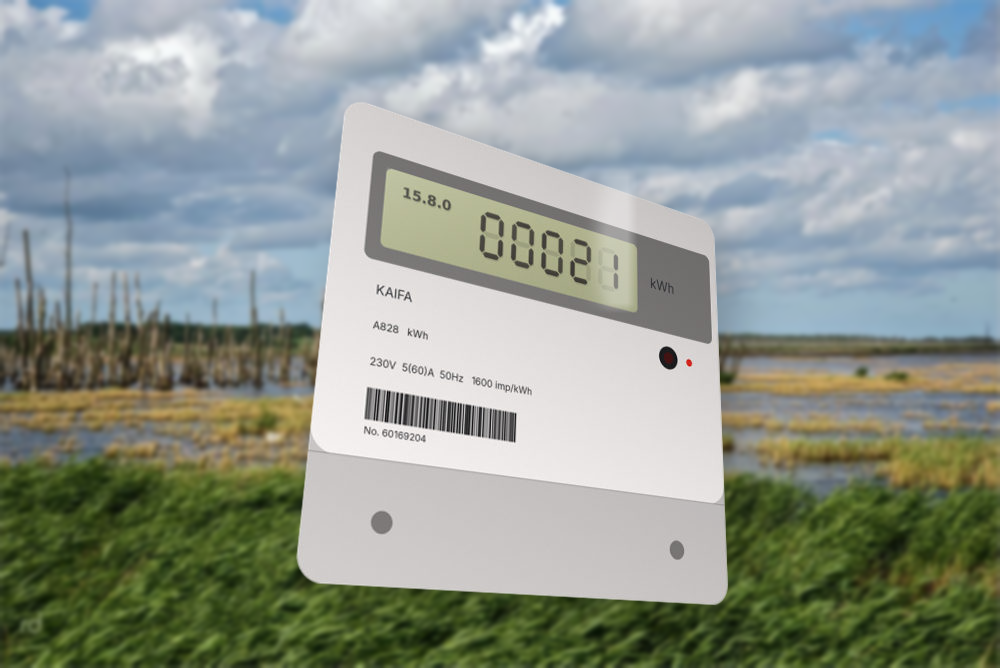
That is **21** kWh
